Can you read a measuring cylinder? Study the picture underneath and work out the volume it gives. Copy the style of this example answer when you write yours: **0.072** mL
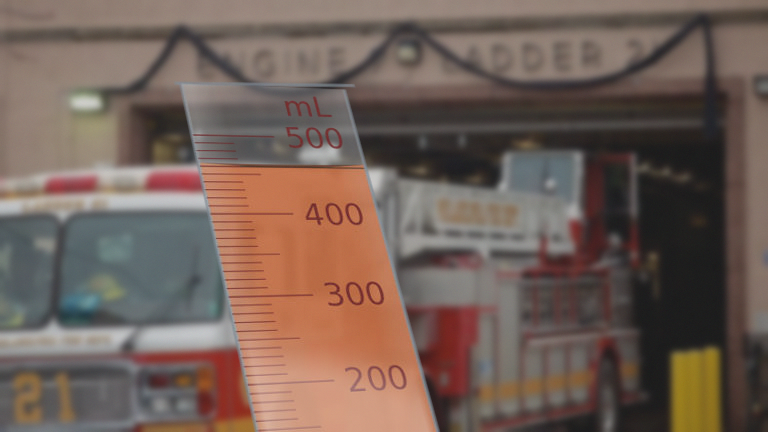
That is **460** mL
